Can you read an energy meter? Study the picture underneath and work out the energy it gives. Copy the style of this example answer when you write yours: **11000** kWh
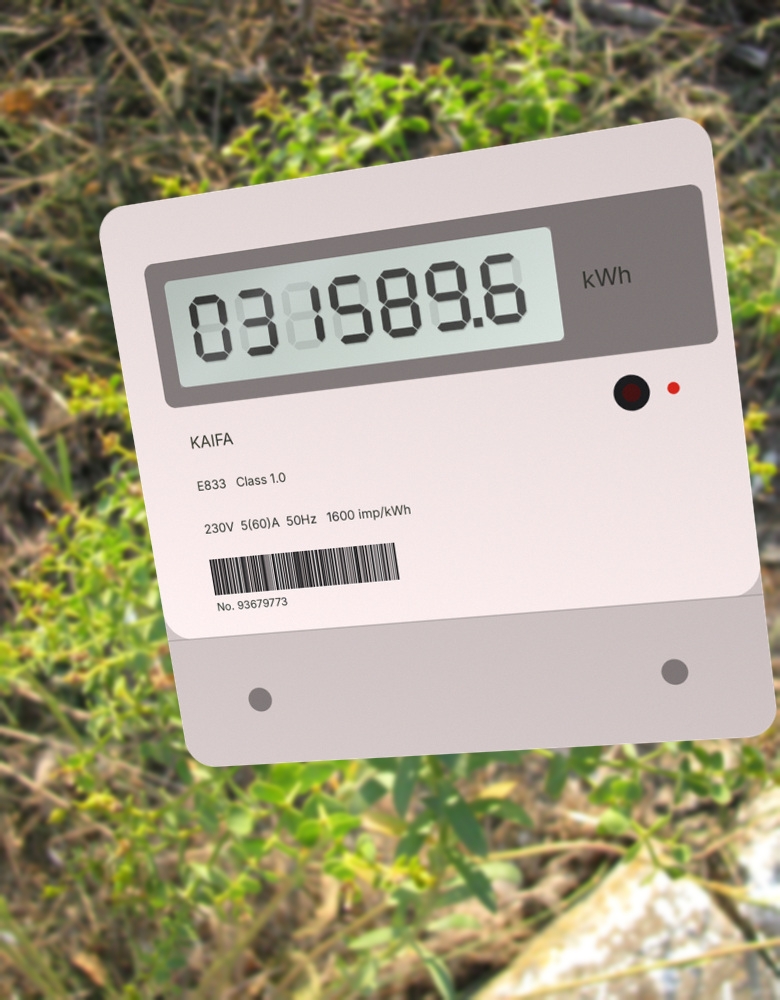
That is **31589.6** kWh
